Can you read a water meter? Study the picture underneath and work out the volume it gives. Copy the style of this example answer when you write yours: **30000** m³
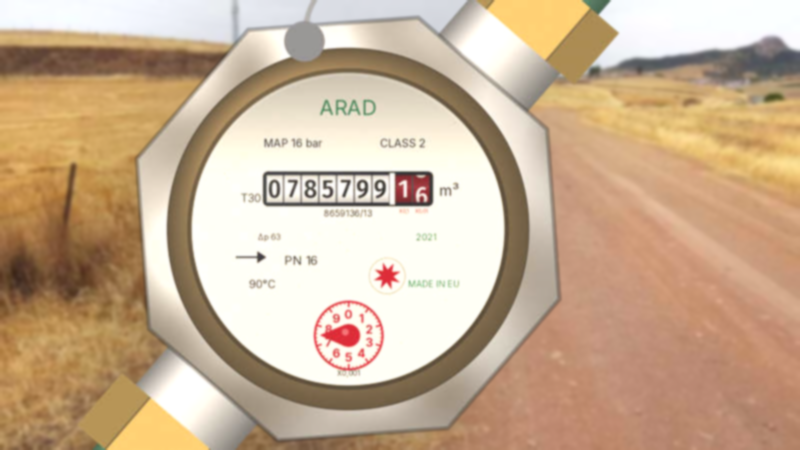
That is **785799.157** m³
